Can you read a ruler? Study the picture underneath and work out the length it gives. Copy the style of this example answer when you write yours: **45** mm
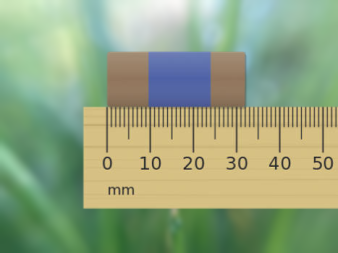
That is **32** mm
